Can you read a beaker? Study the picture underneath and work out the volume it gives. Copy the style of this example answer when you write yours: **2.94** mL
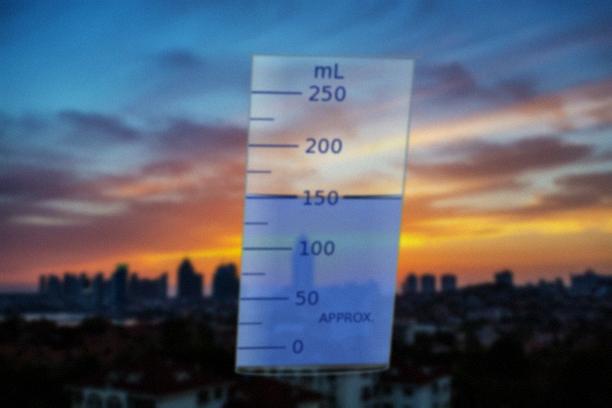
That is **150** mL
